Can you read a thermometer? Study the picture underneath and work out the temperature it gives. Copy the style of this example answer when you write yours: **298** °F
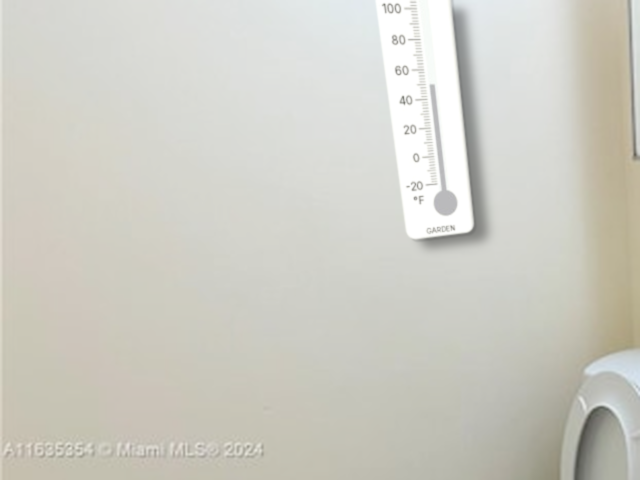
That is **50** °F
